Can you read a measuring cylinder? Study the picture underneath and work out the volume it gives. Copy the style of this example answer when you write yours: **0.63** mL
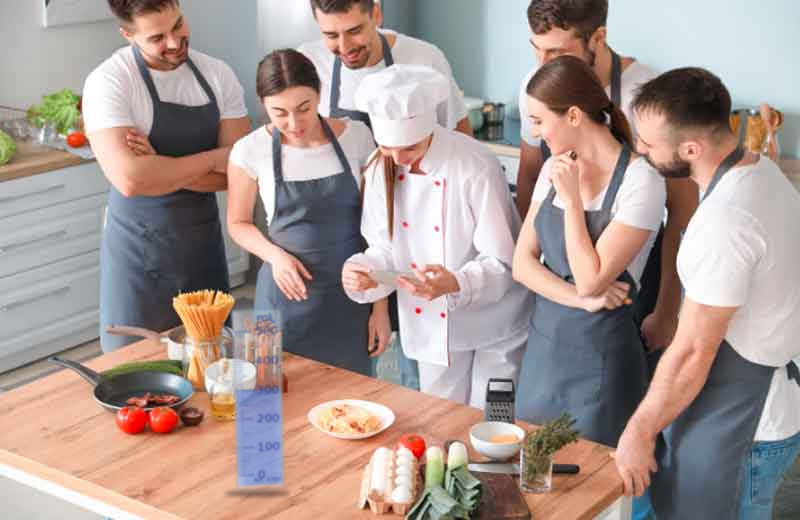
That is **300** mL
